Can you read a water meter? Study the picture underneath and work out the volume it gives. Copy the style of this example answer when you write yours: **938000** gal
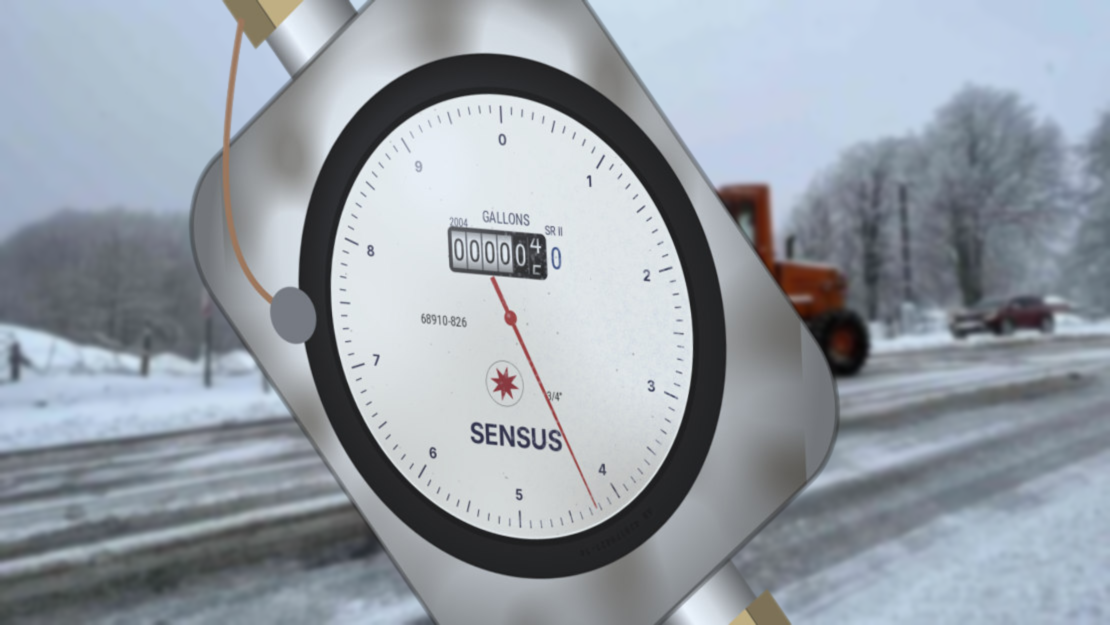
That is **44.2** gal
